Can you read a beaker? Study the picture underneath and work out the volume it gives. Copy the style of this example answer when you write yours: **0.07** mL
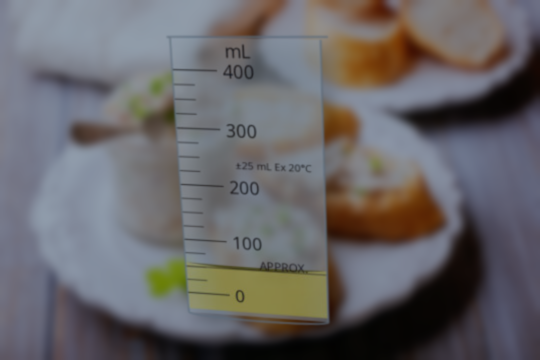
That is **50** mL
